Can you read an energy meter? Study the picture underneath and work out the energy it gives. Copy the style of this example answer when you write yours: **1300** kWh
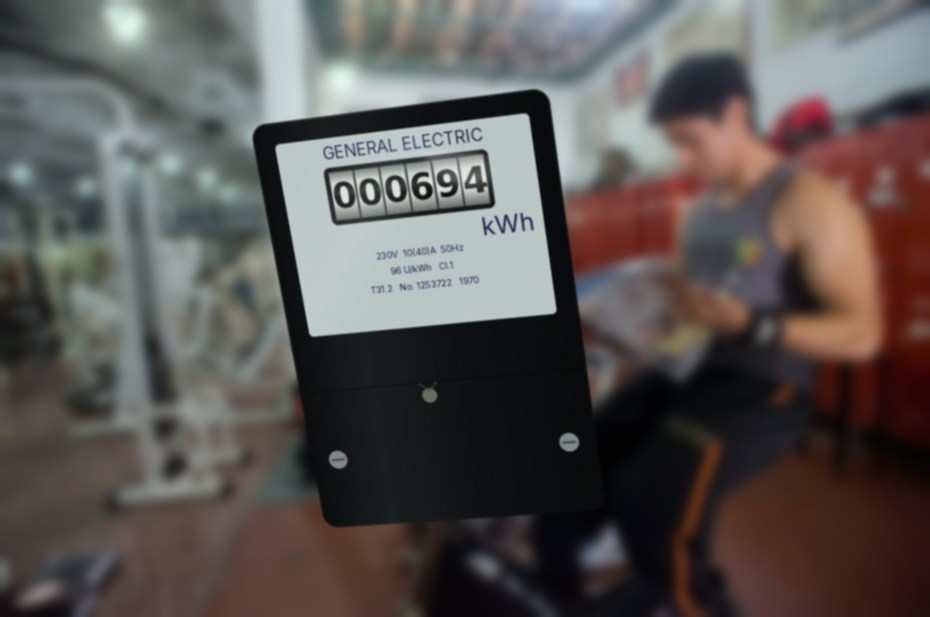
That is **694** kWh
